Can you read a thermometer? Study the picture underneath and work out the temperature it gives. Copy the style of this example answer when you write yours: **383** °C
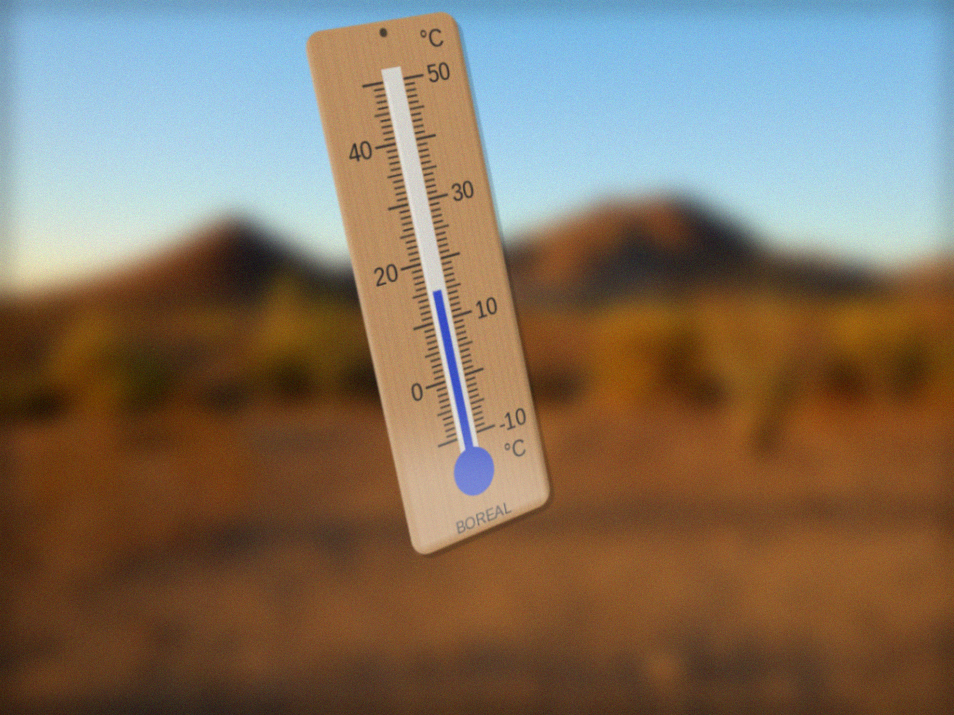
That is **15** °C
